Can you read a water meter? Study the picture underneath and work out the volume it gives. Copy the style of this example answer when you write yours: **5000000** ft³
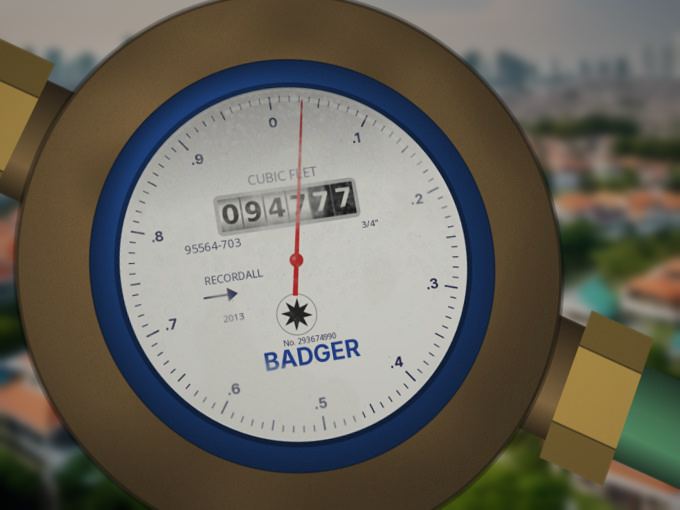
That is **94777.03** ft³
